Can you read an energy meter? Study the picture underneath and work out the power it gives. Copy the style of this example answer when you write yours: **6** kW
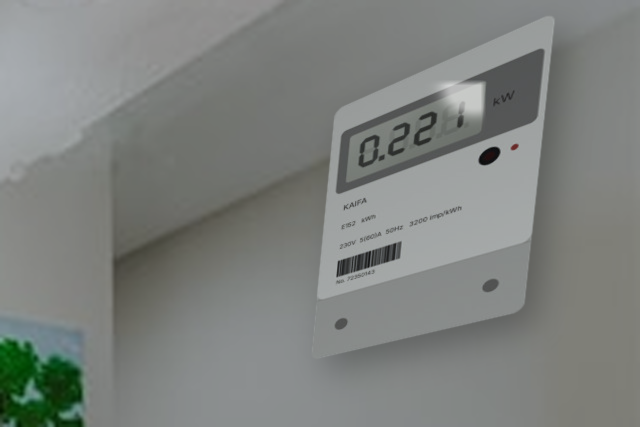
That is **0.221** kW
